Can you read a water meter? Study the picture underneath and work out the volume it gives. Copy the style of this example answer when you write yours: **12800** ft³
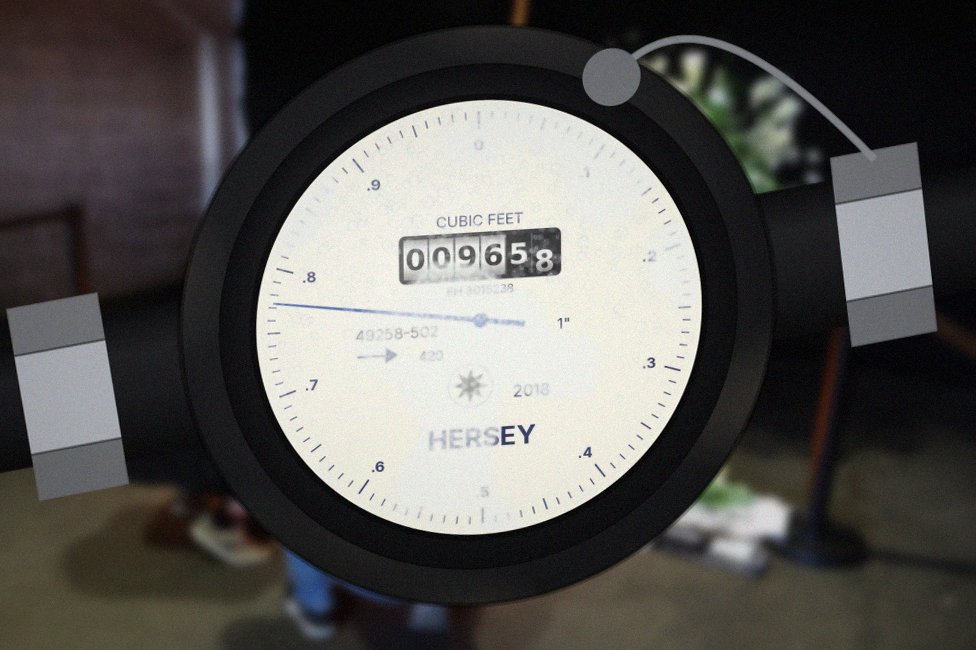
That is **9657.77** ft³
